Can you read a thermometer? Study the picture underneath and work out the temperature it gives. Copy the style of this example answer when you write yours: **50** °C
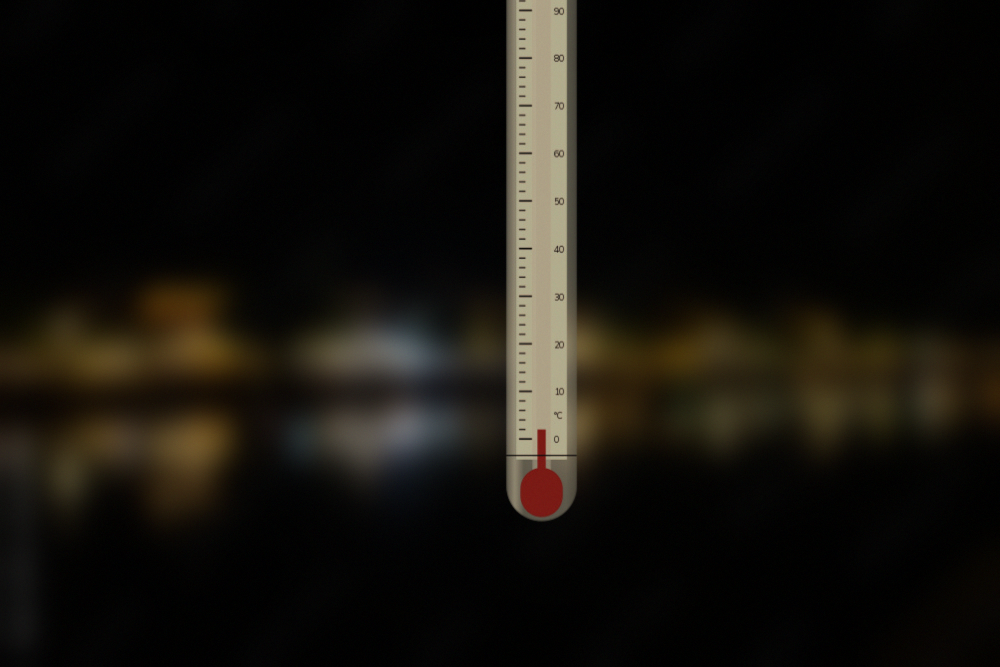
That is **2** °C
